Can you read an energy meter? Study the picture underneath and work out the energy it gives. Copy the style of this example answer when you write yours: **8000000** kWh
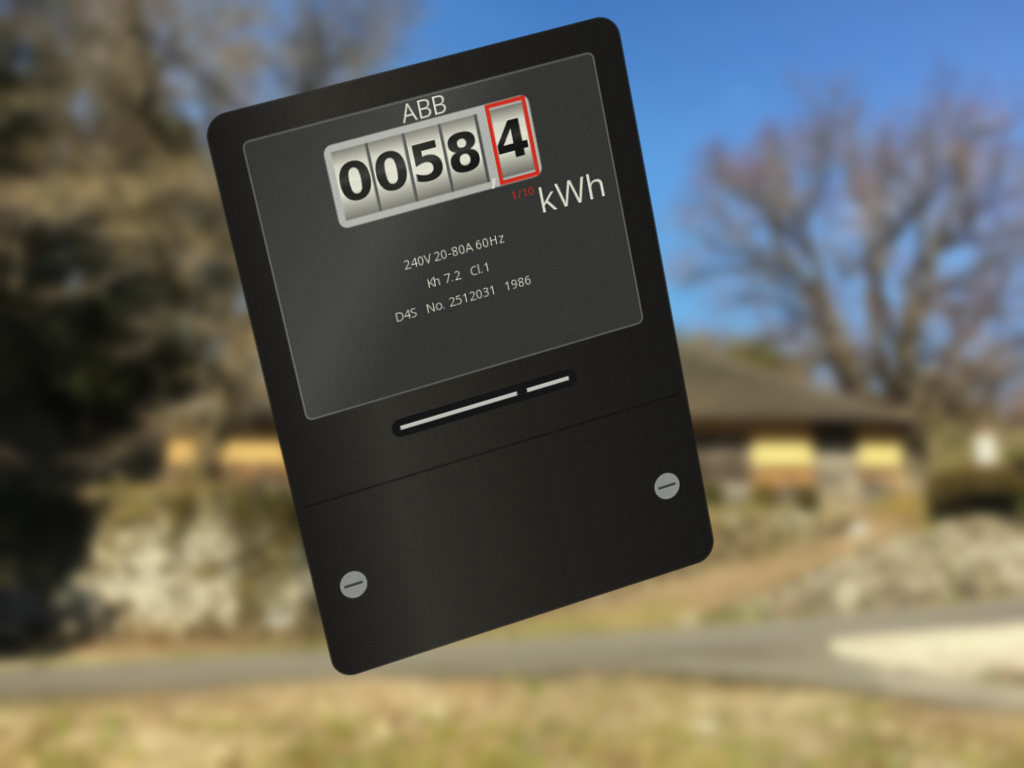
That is **58.4** kWh
